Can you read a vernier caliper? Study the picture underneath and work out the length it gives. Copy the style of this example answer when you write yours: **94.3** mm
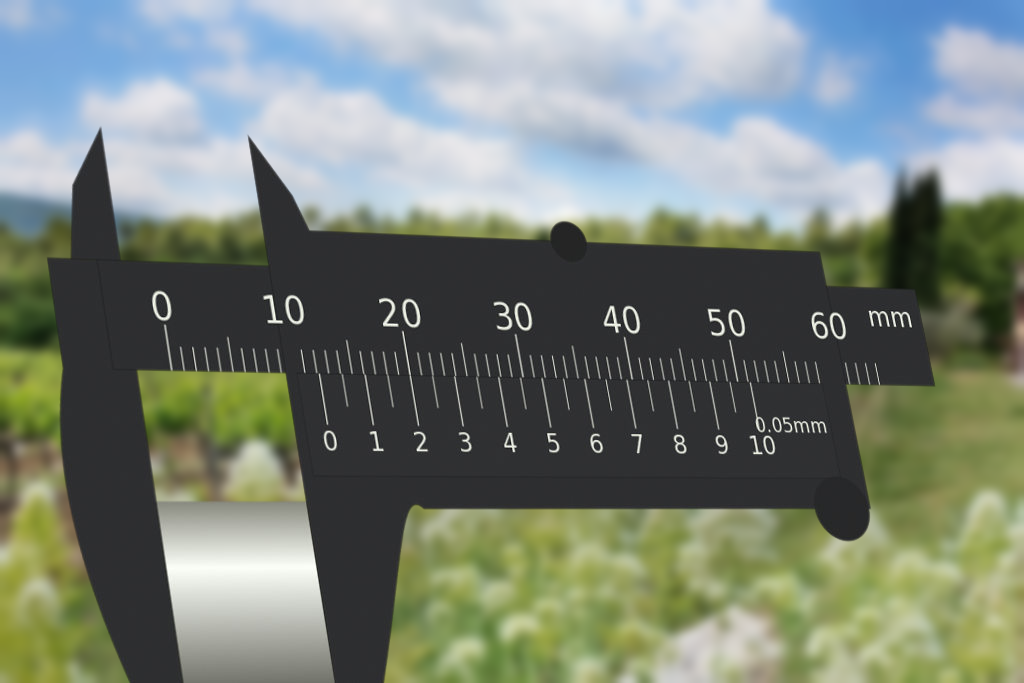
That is **12.2** mm
